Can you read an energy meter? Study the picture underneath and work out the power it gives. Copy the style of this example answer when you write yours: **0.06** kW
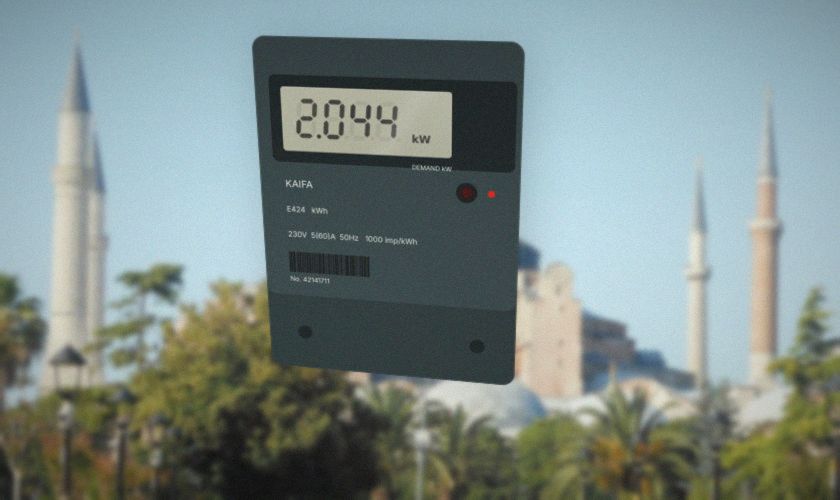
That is **2.044** kW
